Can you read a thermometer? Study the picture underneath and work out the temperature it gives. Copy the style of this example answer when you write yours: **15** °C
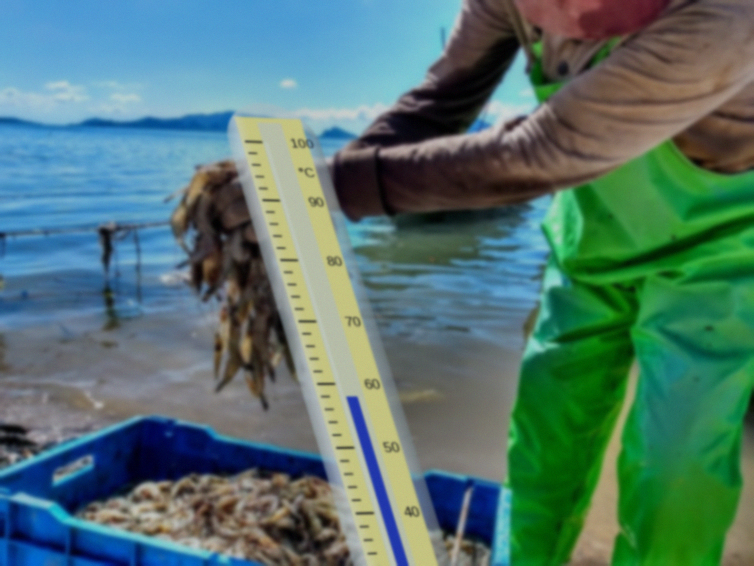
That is **58** °C
